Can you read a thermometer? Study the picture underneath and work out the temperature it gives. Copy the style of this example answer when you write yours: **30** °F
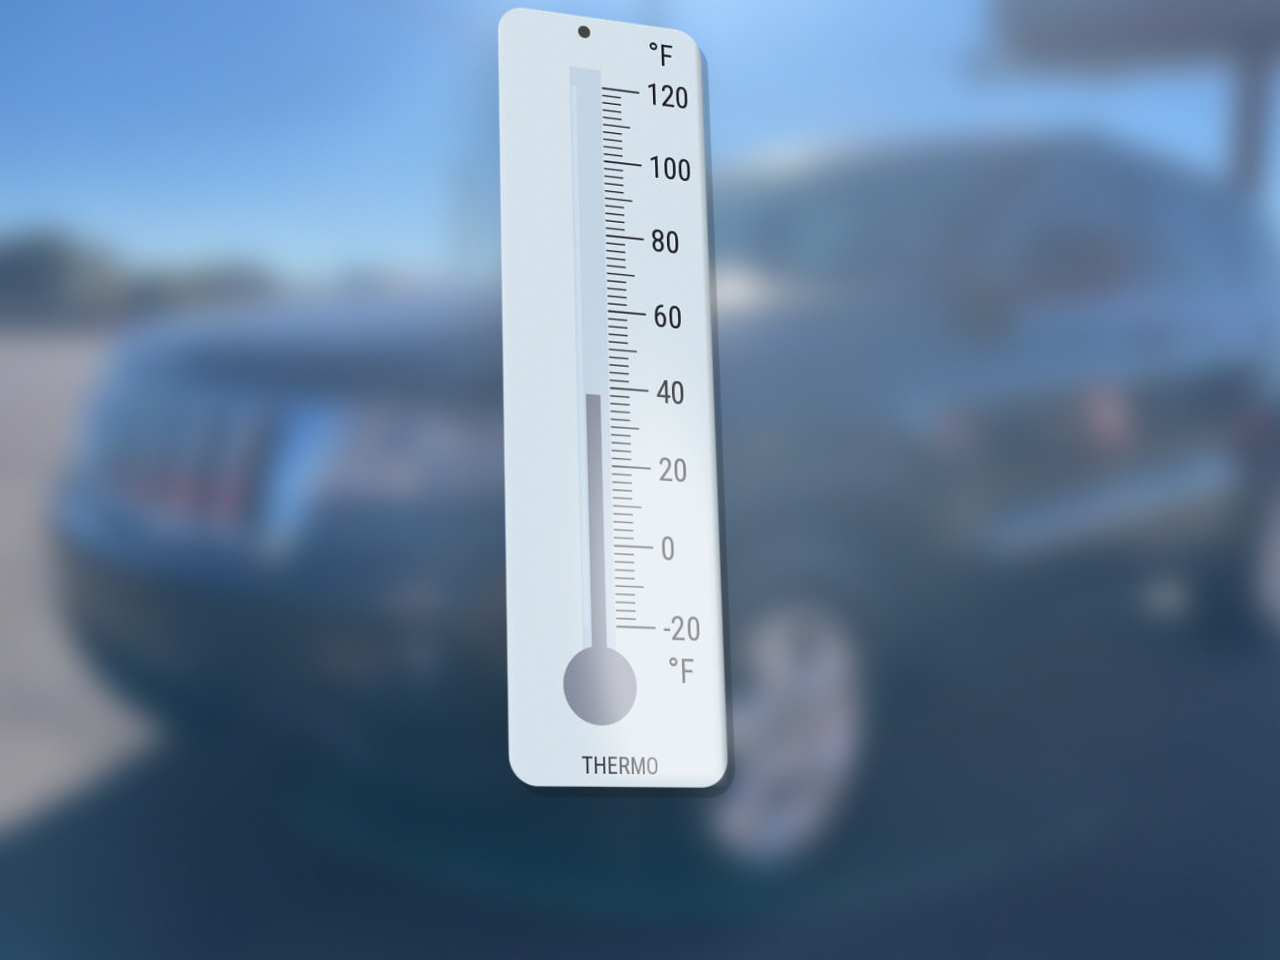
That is **38** °F
